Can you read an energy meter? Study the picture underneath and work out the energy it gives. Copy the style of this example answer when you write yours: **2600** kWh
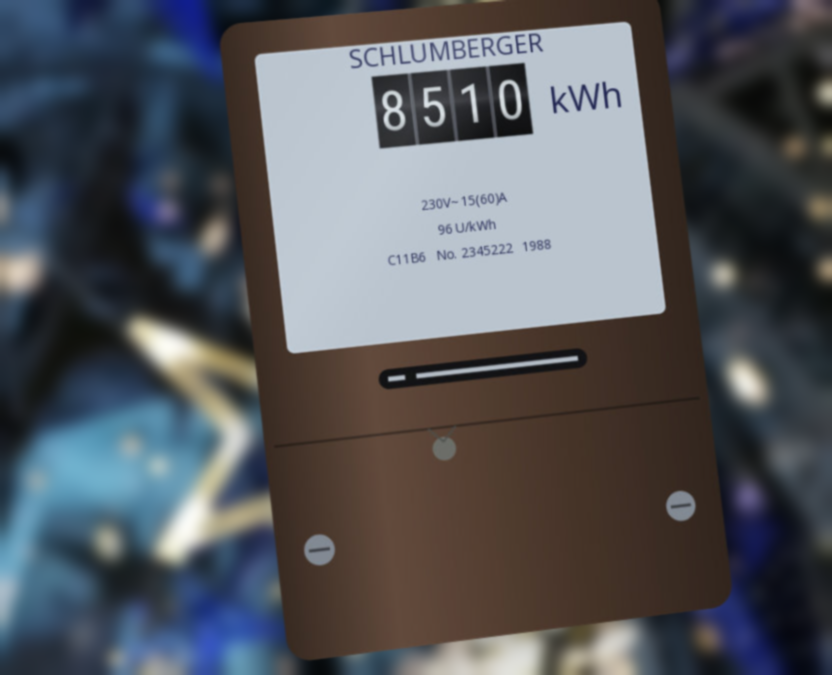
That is **8510** kWh
